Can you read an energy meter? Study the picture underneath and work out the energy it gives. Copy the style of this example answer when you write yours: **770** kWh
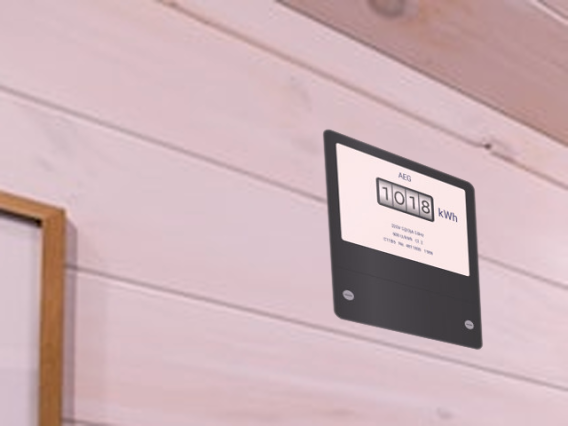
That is **1018** kWh
